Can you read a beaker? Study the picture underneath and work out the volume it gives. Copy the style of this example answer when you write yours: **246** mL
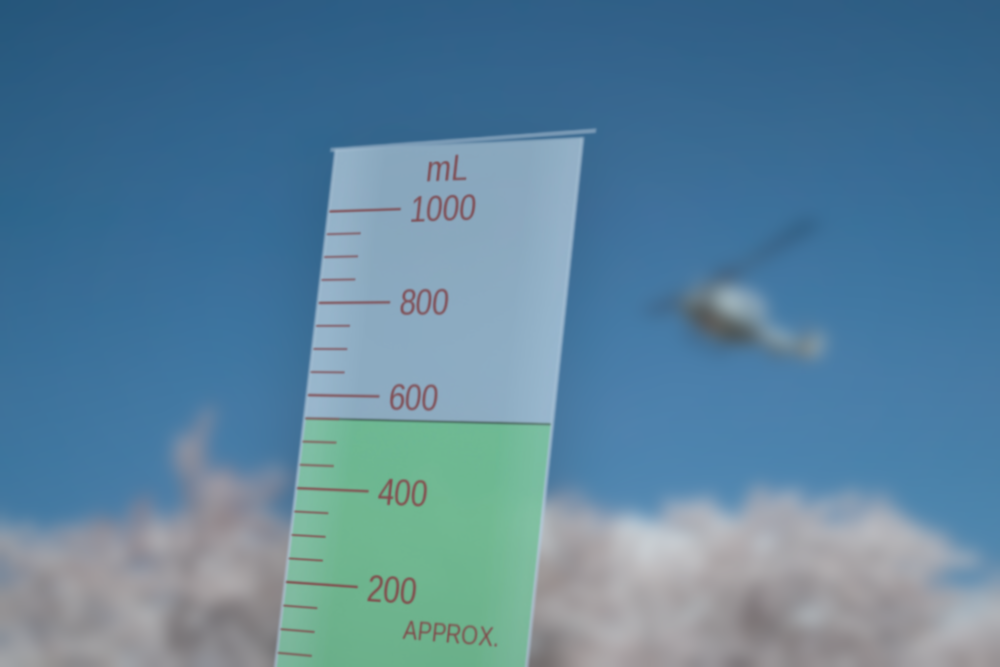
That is **550** mL
